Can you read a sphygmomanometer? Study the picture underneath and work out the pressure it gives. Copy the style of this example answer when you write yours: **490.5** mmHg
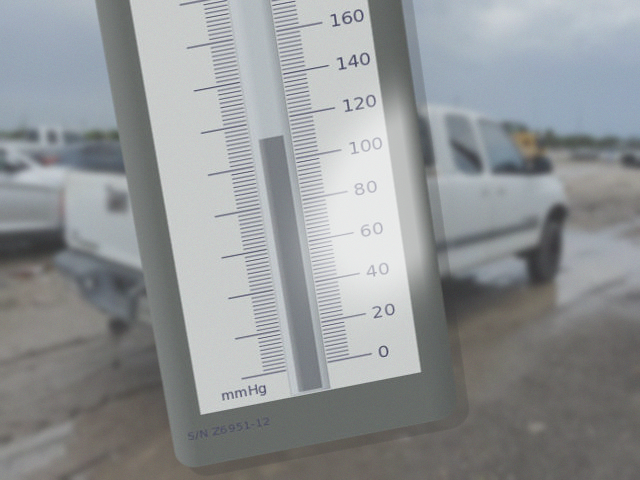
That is **112** mmHg
